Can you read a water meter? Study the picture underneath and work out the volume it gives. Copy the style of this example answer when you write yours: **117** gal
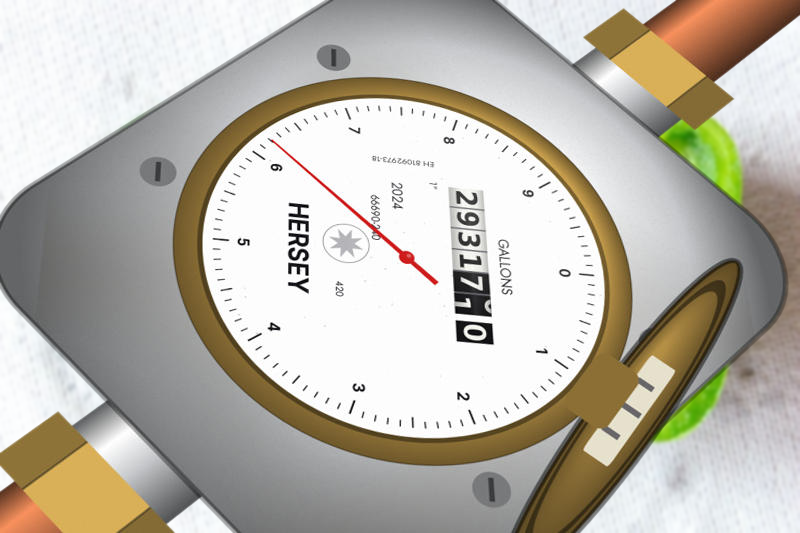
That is **2931706.2** gal
